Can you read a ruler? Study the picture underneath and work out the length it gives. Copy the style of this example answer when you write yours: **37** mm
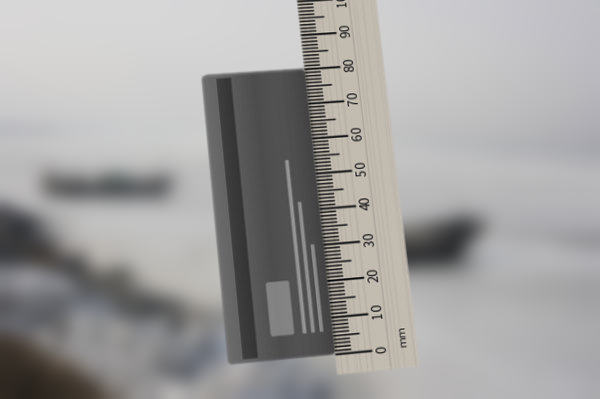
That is **80** mm
